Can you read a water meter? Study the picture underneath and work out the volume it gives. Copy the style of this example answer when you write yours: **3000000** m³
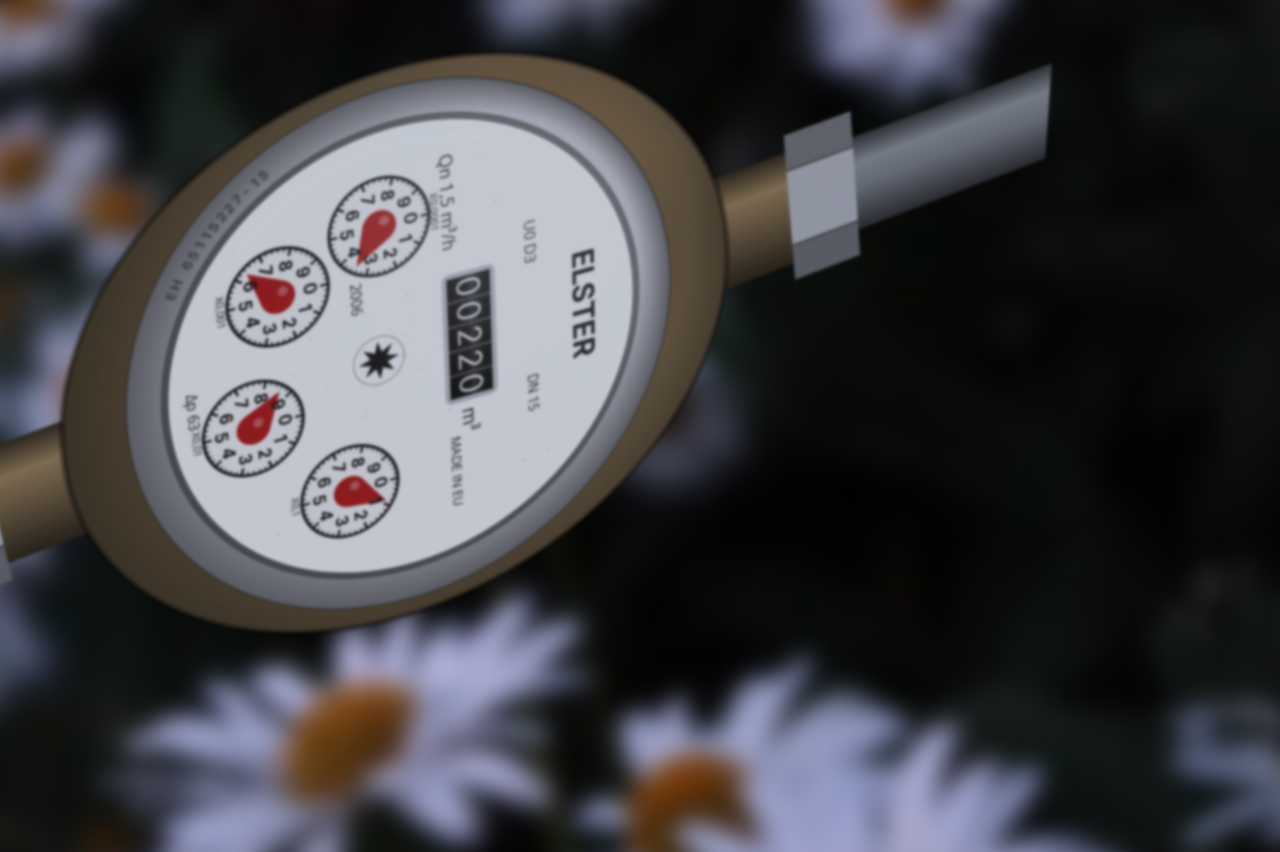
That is **220.0863** m³
